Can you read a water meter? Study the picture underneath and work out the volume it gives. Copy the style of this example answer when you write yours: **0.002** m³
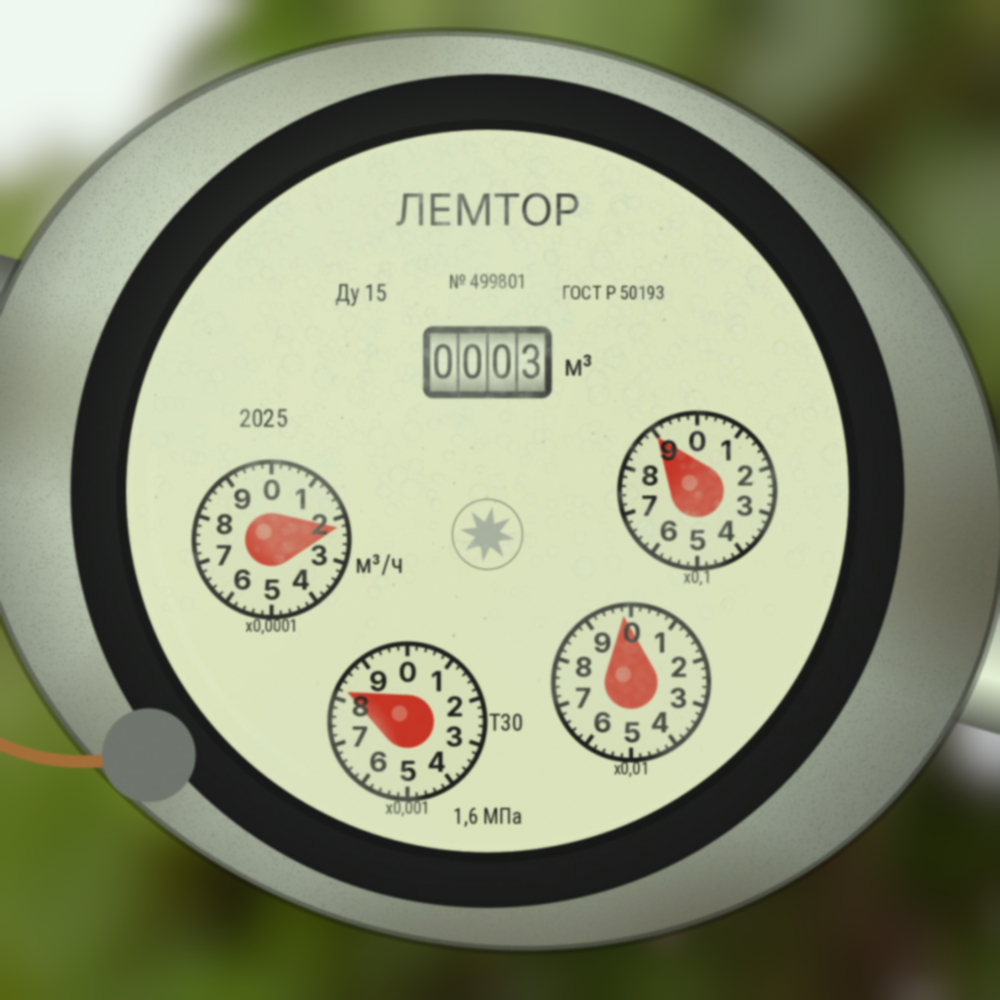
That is **3.8982** m³
